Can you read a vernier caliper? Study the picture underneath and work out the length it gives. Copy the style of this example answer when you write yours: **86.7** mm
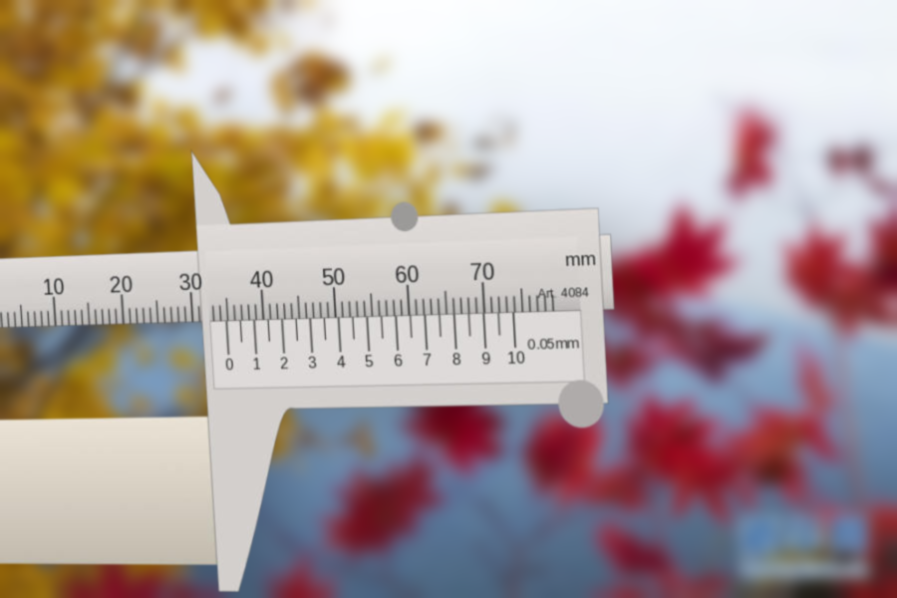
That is **34.8** mm
